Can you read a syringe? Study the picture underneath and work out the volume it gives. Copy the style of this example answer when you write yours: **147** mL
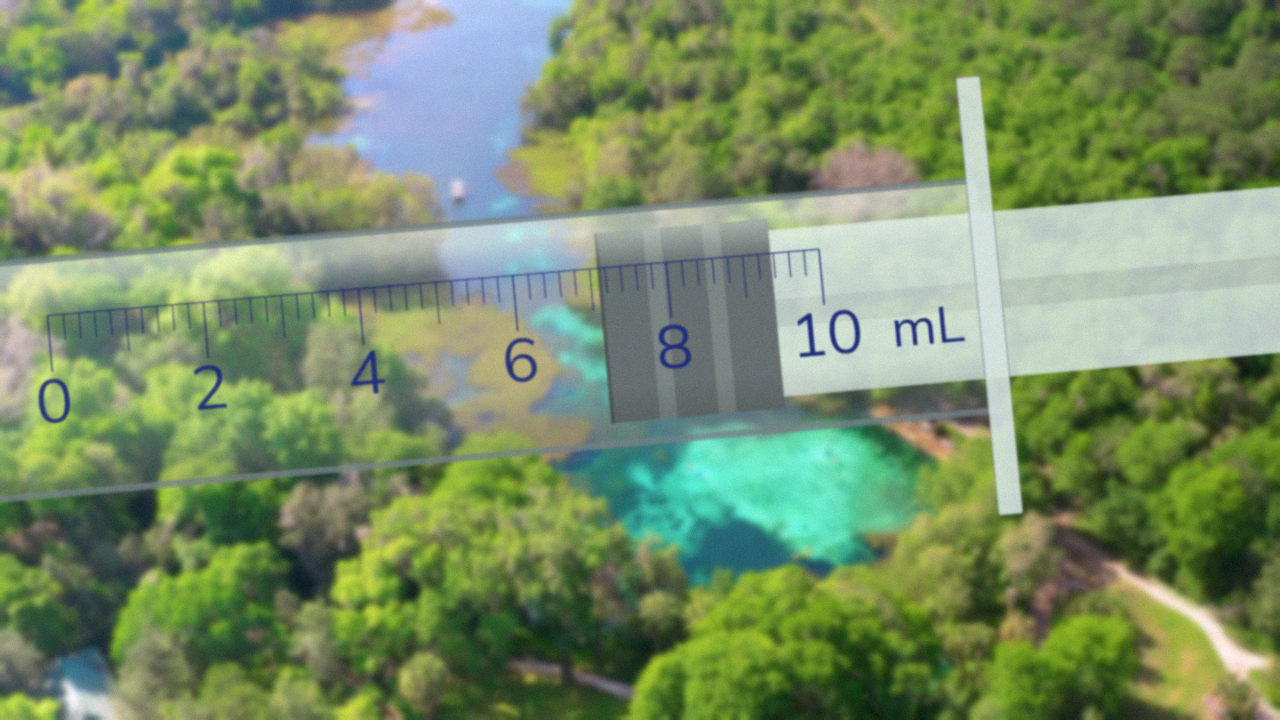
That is **7.1** mL
